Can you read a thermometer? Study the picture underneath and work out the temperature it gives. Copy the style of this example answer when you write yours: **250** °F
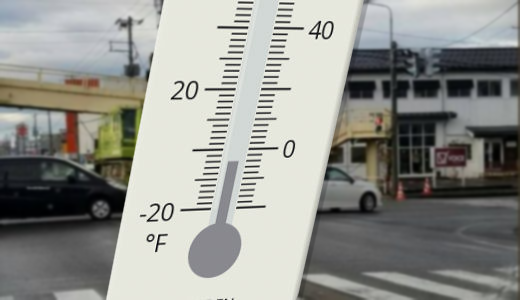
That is **-4** °F
